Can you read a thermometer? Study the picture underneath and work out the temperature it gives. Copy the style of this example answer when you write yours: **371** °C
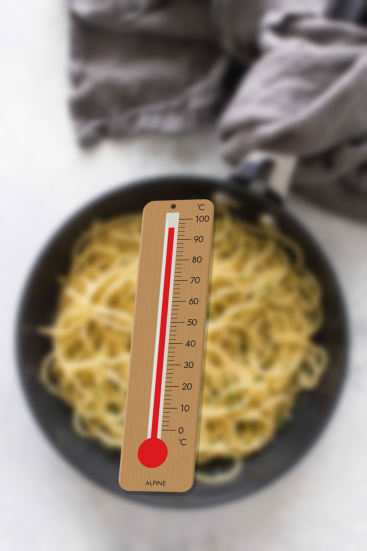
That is **96** °C
